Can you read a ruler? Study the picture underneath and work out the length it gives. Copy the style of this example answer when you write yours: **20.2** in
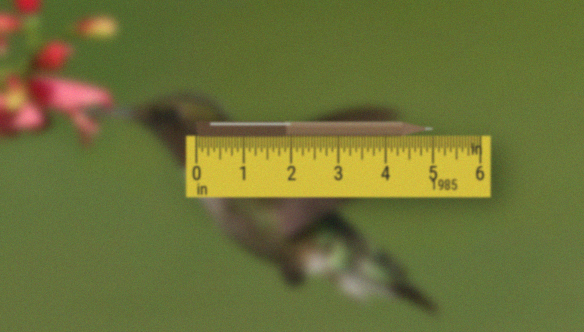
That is **5** in
